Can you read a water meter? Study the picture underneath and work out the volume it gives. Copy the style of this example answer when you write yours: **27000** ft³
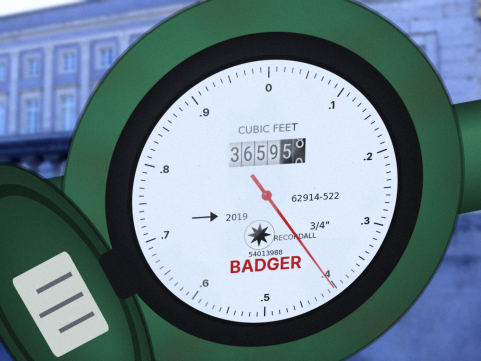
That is **365958.40** ft³
